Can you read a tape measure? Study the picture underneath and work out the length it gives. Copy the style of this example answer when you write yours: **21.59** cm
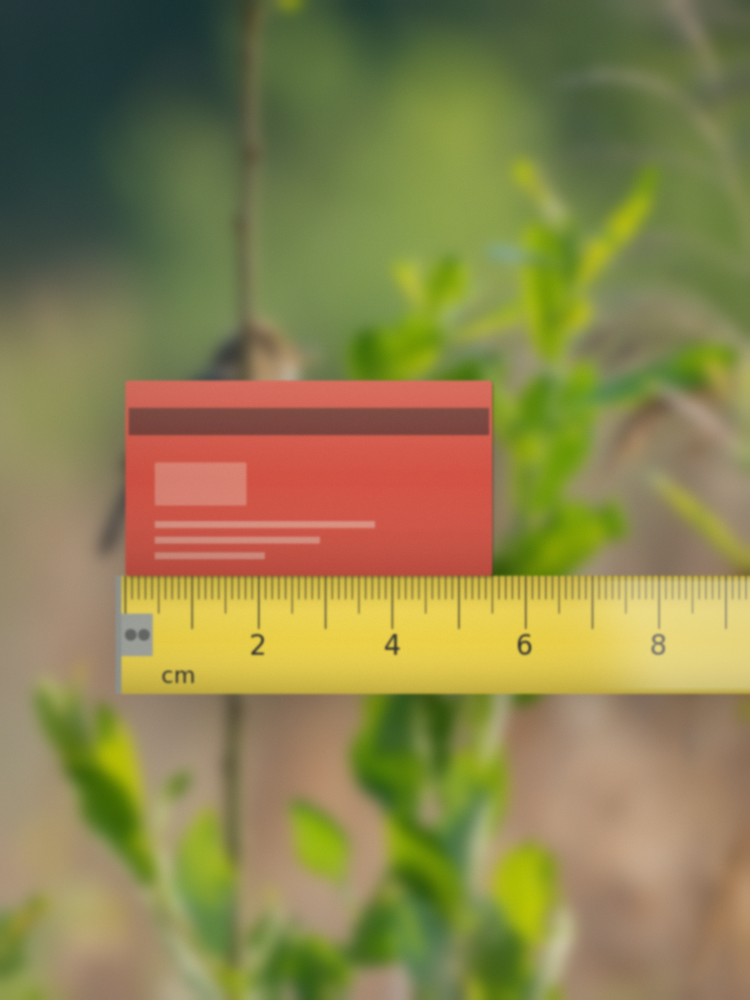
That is **5.5** cm
